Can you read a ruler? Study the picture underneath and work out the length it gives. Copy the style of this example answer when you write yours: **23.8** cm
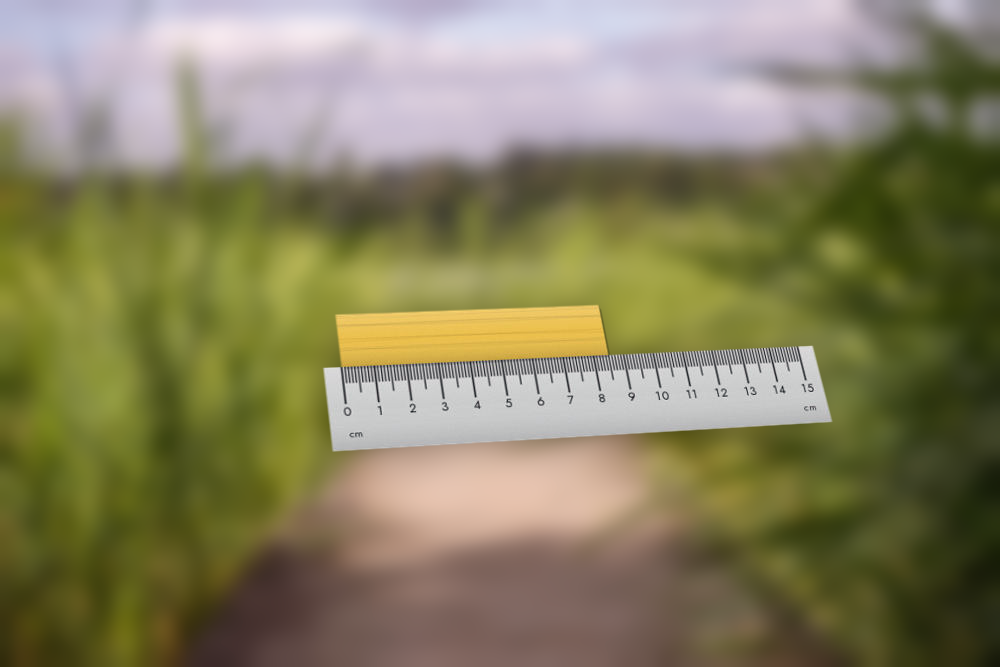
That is **8.5** cm
